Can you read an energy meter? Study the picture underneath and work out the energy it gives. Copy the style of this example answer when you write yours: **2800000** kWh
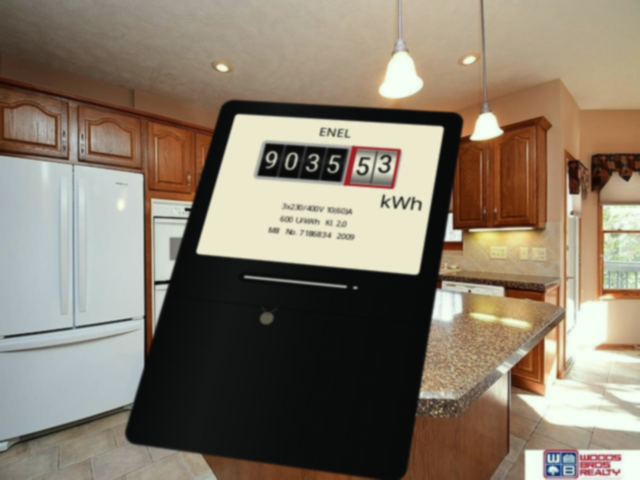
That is **9035.53** kWh
